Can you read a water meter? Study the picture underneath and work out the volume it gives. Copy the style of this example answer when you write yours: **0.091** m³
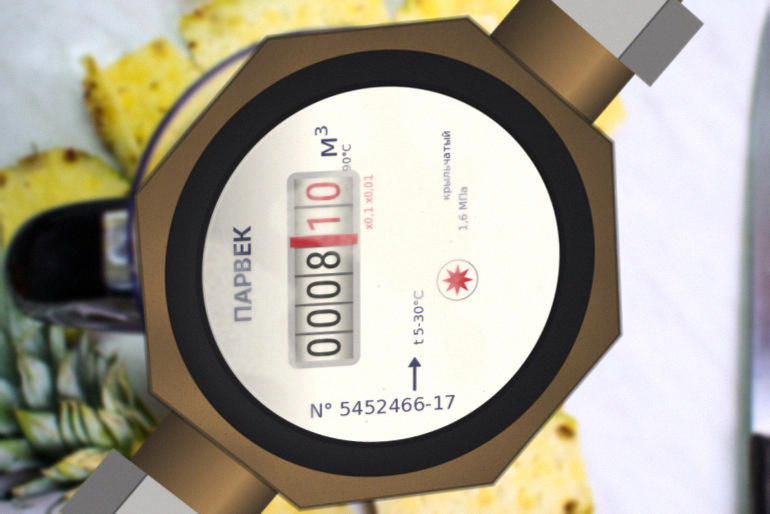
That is **8.10** m³
